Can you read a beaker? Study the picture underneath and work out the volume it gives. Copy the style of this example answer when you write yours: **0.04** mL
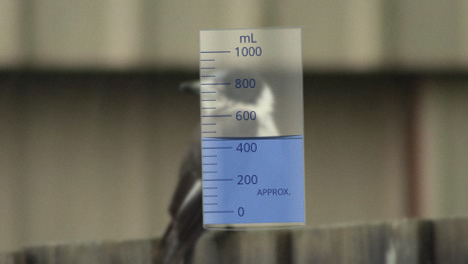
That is **450** mL
